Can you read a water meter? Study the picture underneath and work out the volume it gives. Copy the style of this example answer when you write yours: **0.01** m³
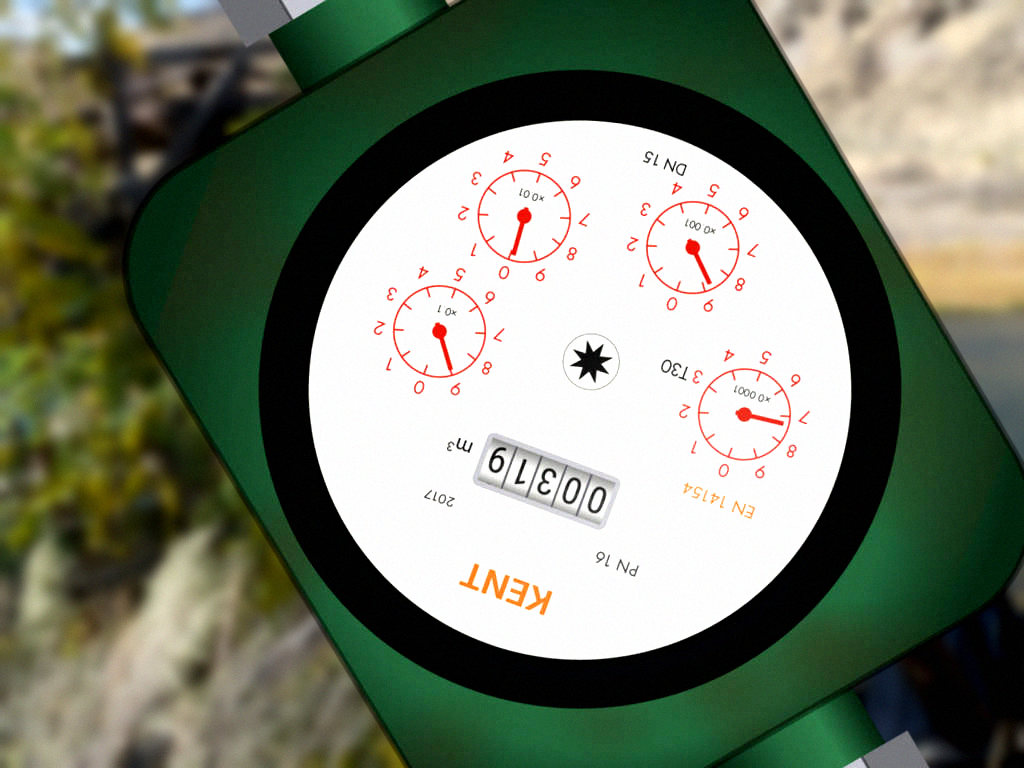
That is **318.8987** m³
